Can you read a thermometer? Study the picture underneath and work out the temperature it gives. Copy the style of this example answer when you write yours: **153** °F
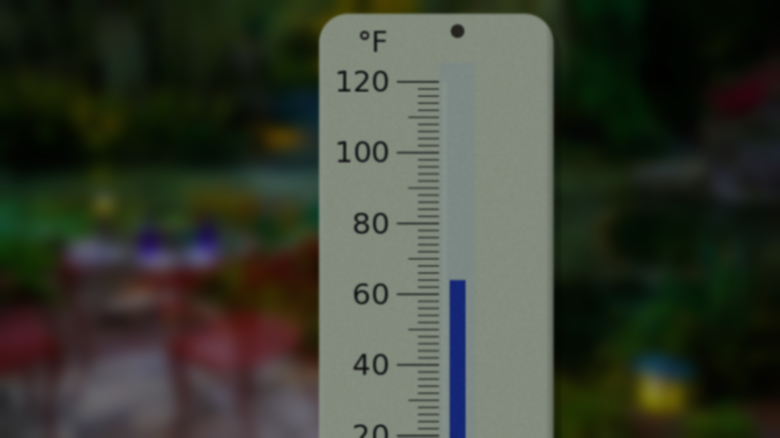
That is **64** °F
